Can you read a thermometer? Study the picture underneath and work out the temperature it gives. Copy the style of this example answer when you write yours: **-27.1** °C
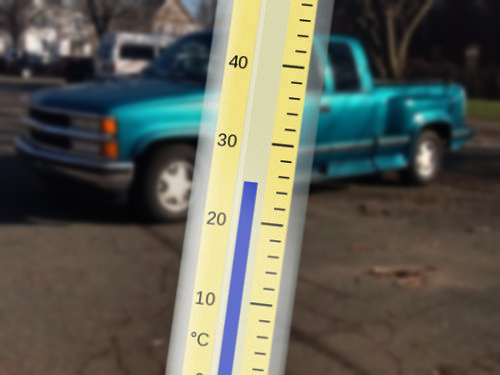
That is **25** °C
